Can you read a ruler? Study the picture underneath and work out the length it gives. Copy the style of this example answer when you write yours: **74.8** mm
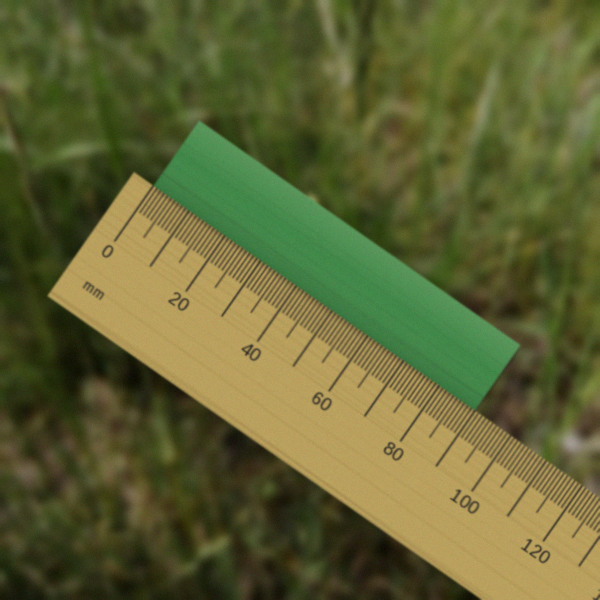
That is **90** mm
